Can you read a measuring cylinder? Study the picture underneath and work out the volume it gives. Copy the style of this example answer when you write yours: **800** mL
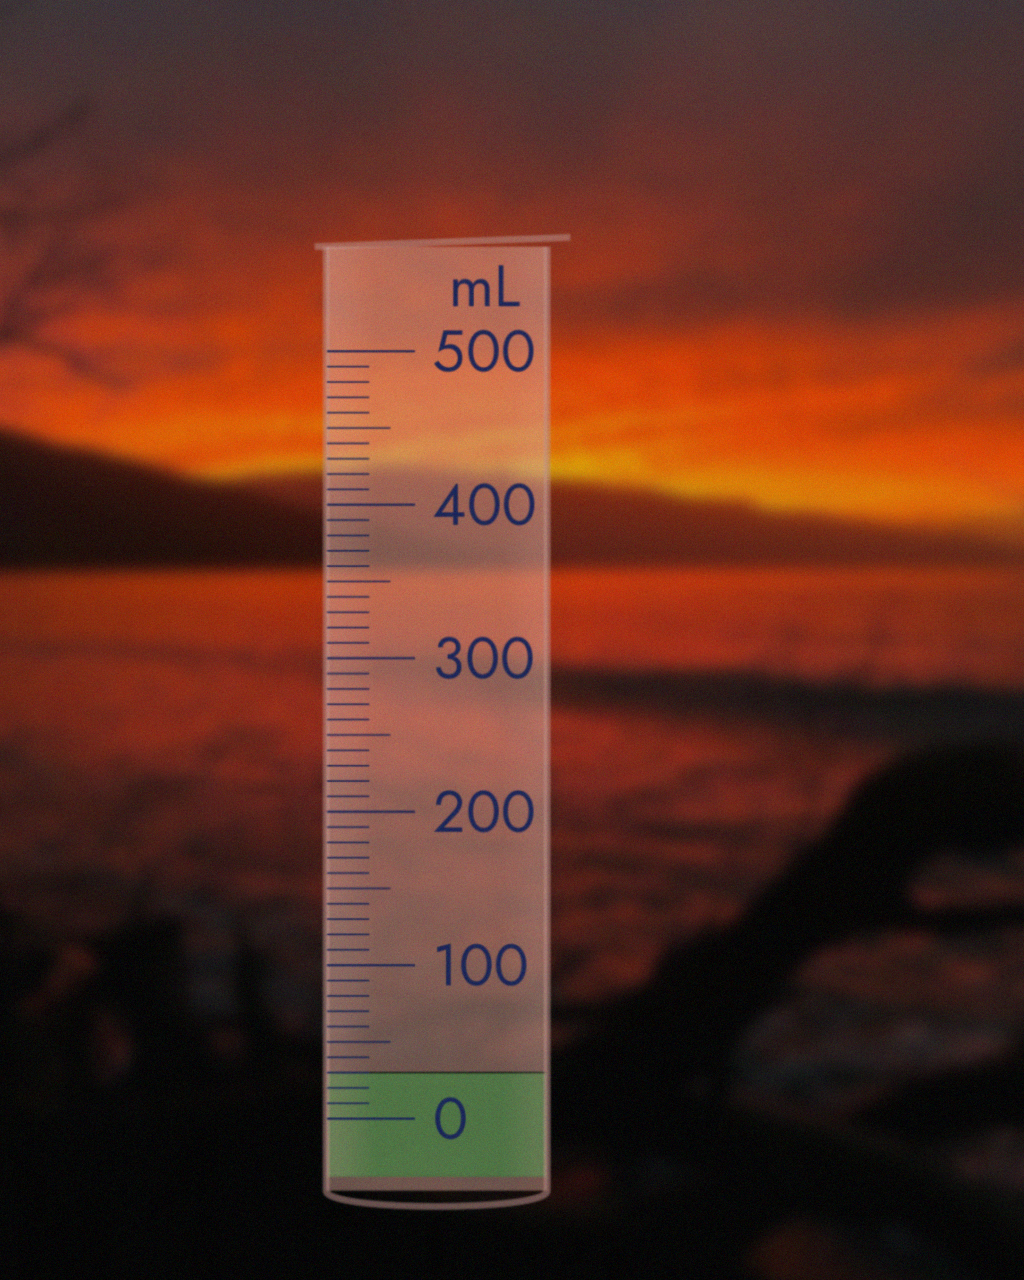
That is **30** mL
